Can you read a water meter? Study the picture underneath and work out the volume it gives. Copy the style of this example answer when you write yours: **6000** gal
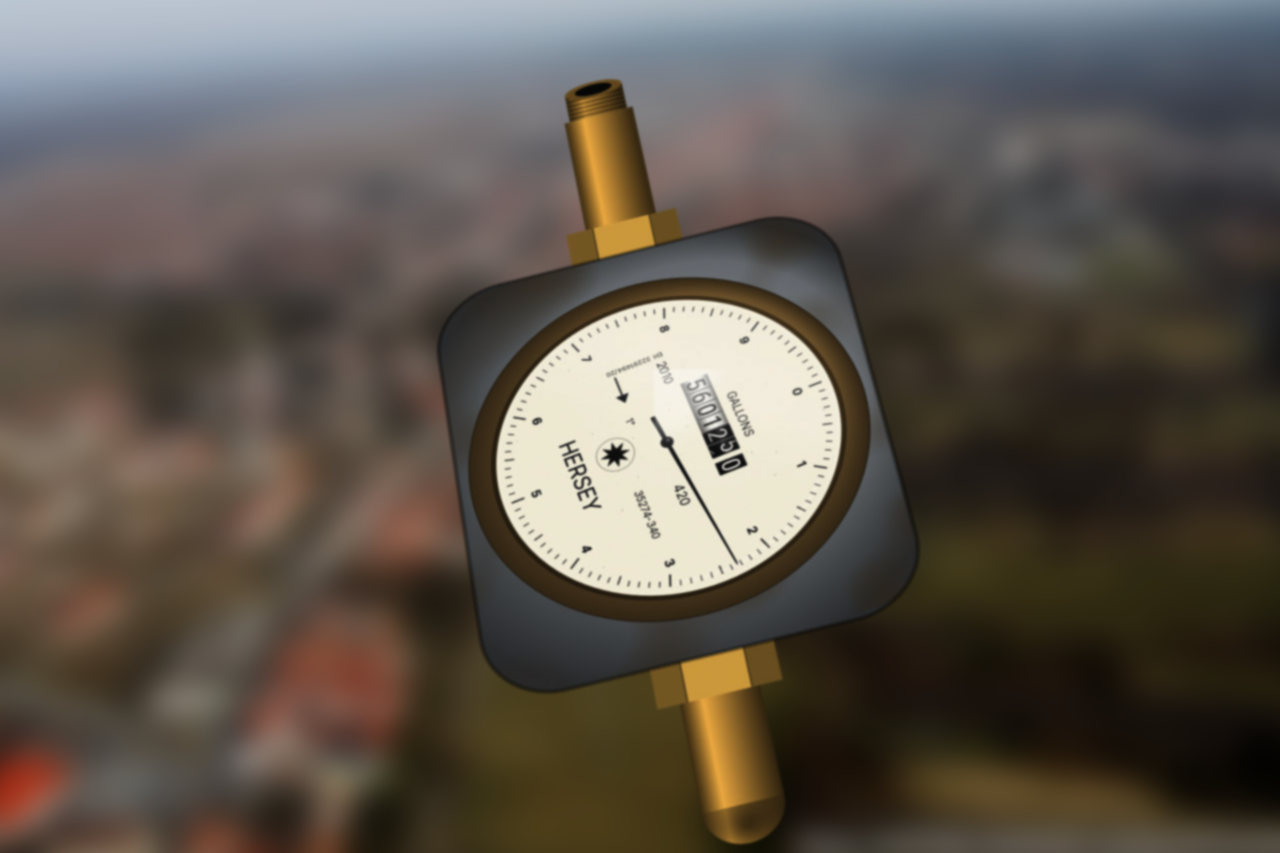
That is **5601252.3** gal
